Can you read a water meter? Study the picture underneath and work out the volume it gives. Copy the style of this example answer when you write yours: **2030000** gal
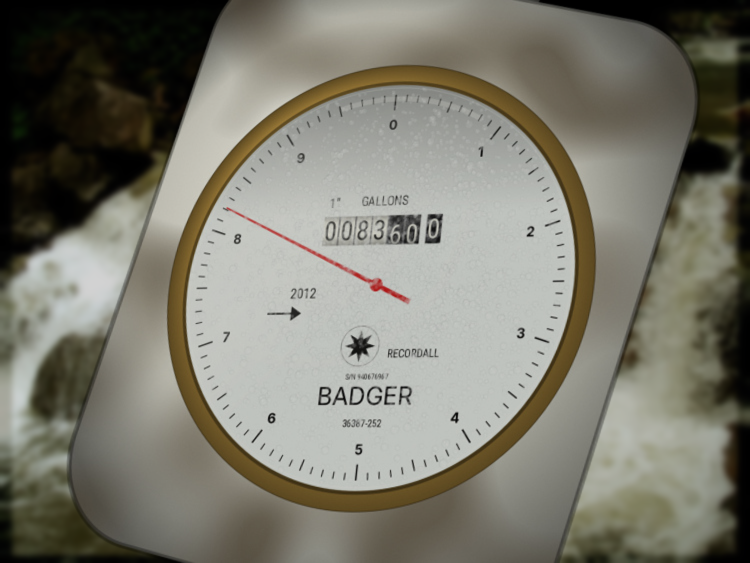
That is **83598.2** gal
